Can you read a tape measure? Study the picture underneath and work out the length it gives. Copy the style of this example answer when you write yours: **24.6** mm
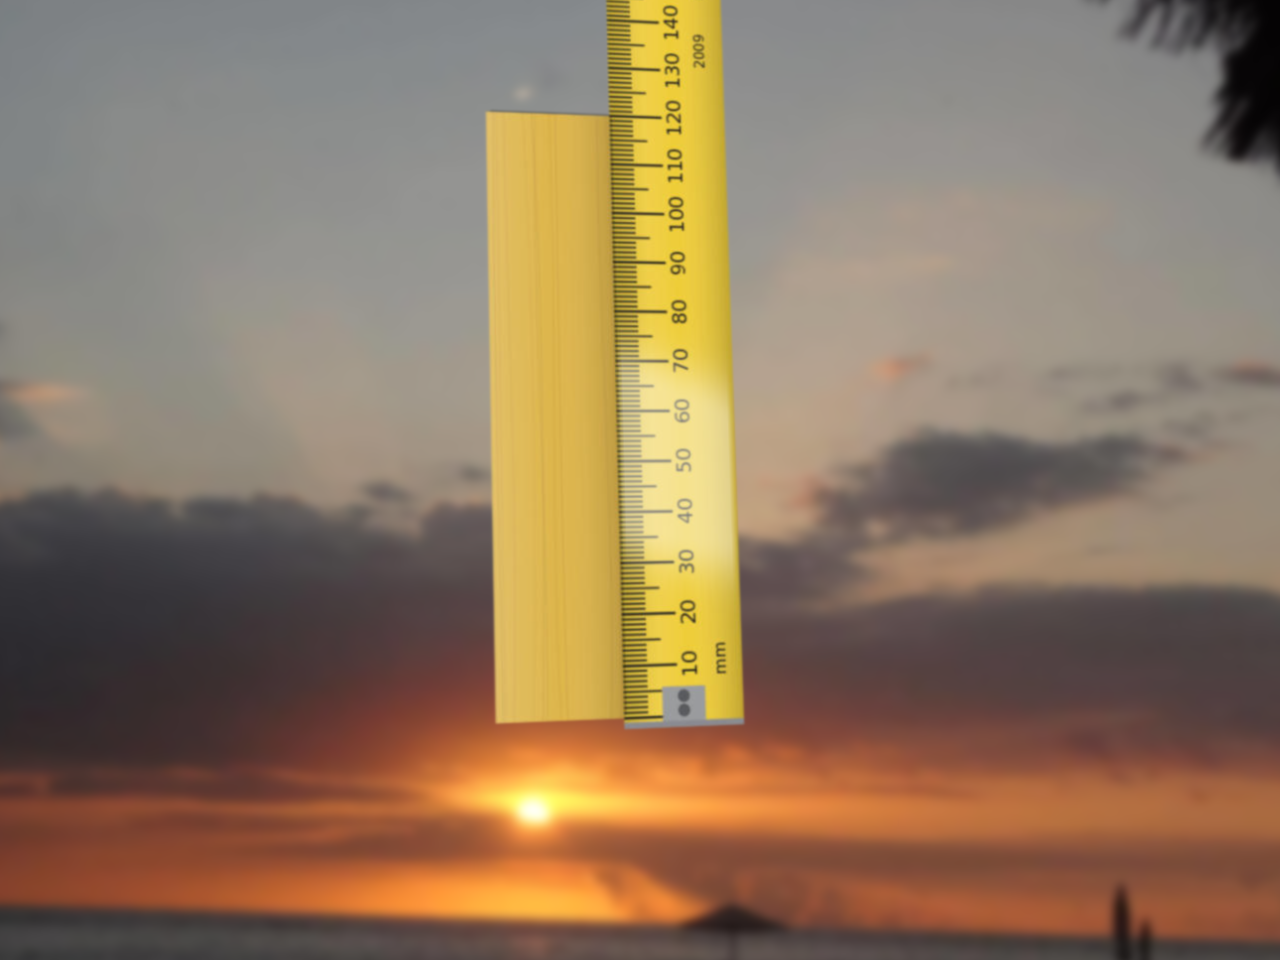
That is **120** mm
